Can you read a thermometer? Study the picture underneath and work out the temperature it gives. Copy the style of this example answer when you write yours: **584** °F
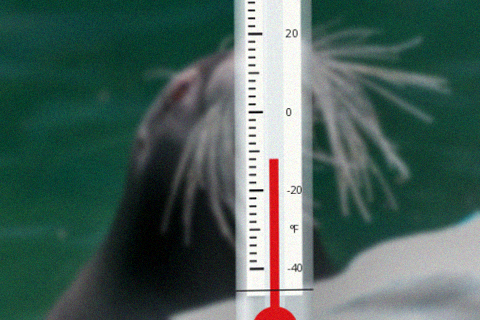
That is **-12** °F
